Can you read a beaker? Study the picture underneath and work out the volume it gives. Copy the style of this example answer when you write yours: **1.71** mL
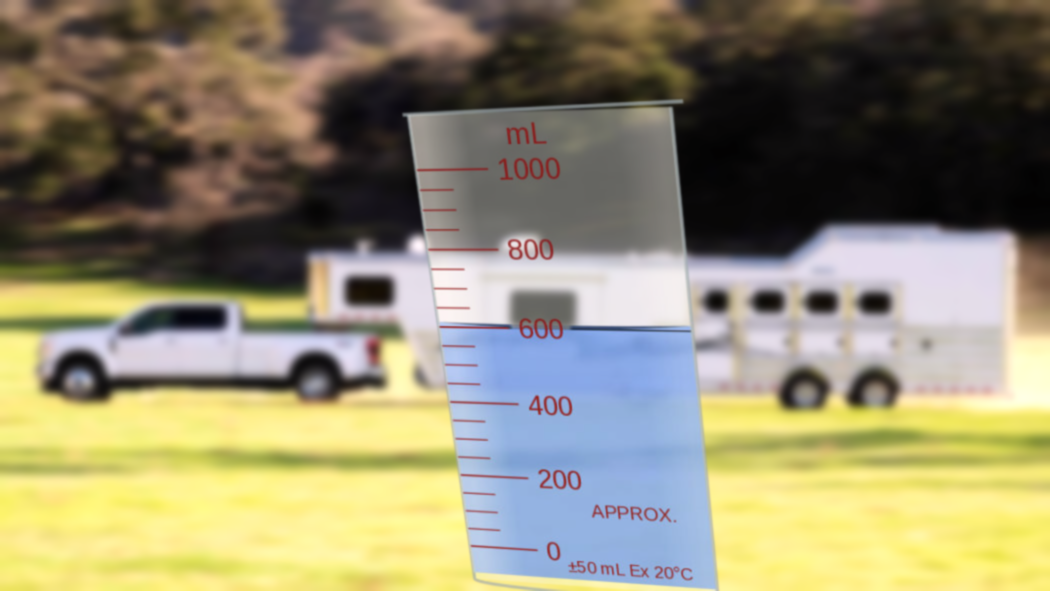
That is **600** mL
